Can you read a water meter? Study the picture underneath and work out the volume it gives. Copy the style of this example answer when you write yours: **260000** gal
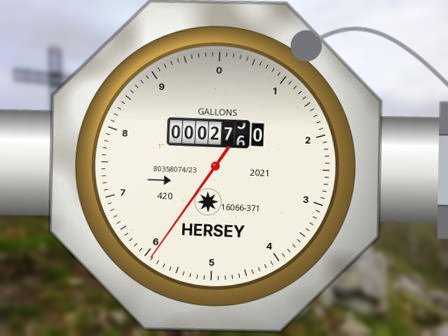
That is **2755.9** gal
